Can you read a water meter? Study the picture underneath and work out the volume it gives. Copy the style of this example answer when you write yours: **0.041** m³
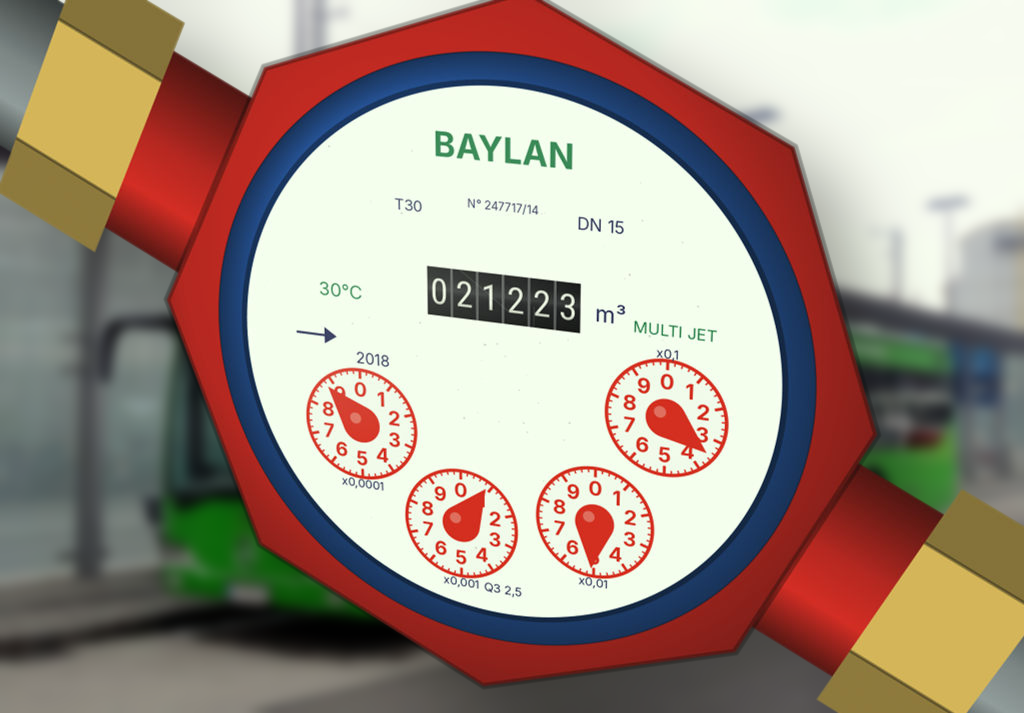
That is **21223.3508** m³
